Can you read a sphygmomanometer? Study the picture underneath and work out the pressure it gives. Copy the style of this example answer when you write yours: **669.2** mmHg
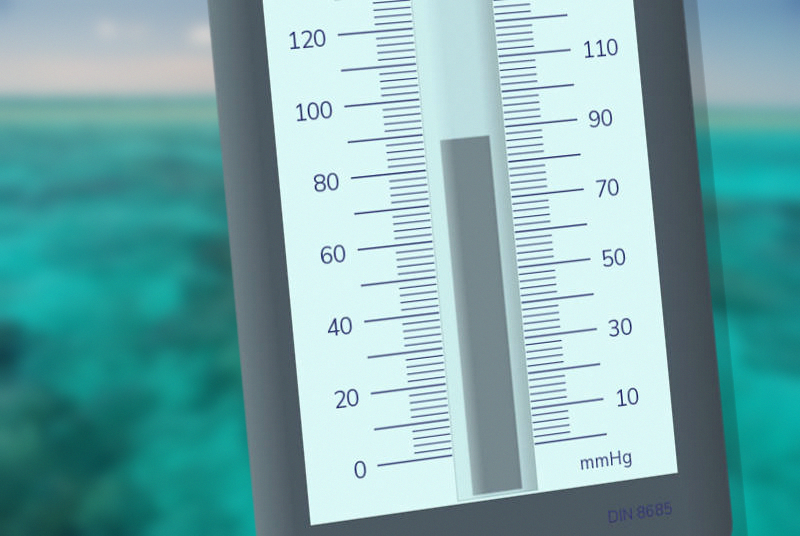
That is **88** mmHg
